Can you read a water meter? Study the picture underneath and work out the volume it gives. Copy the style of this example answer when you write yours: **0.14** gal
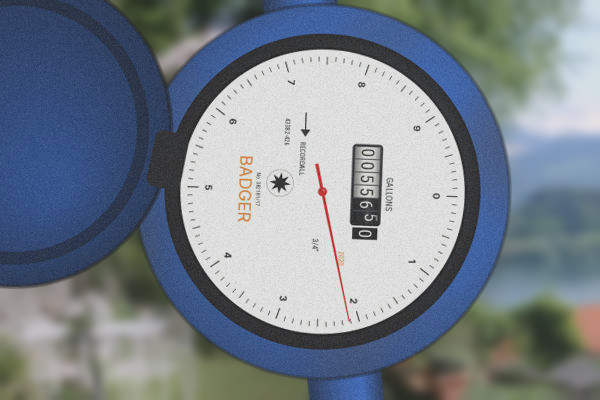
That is **55652.1** gal
